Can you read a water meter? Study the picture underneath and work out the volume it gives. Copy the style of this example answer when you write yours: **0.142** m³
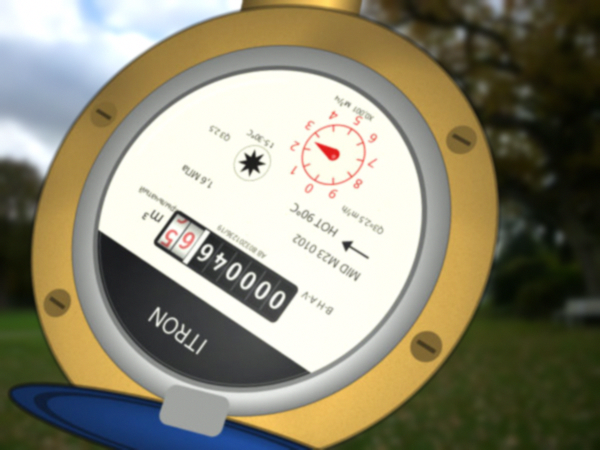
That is **46.652** m³
